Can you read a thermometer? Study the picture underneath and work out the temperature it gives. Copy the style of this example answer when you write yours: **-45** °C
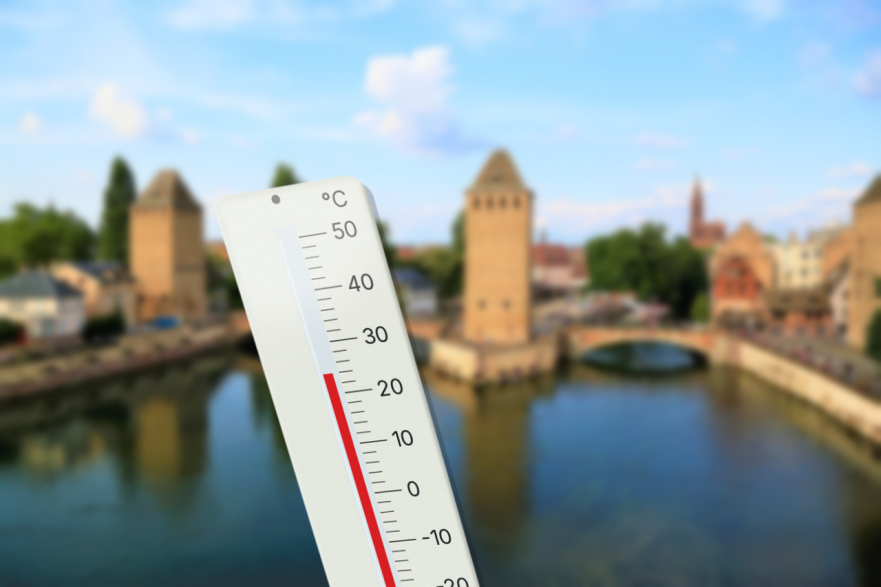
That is **24** °C
